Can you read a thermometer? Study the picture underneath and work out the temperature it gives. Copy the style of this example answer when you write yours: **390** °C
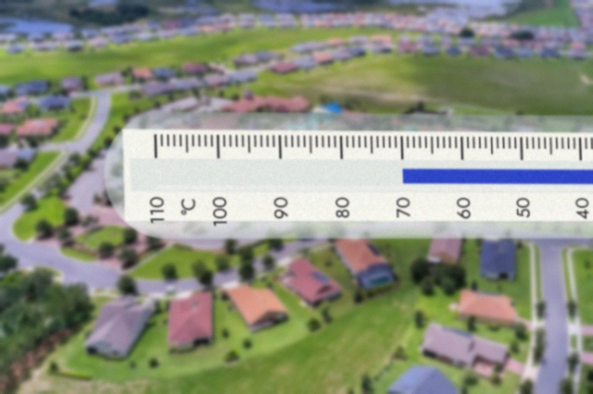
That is **70** °C
